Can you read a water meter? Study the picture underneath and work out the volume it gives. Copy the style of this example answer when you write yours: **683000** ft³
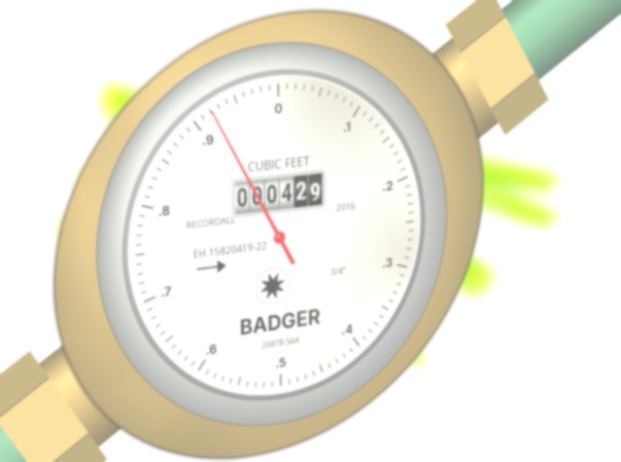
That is **428.92** ft³
